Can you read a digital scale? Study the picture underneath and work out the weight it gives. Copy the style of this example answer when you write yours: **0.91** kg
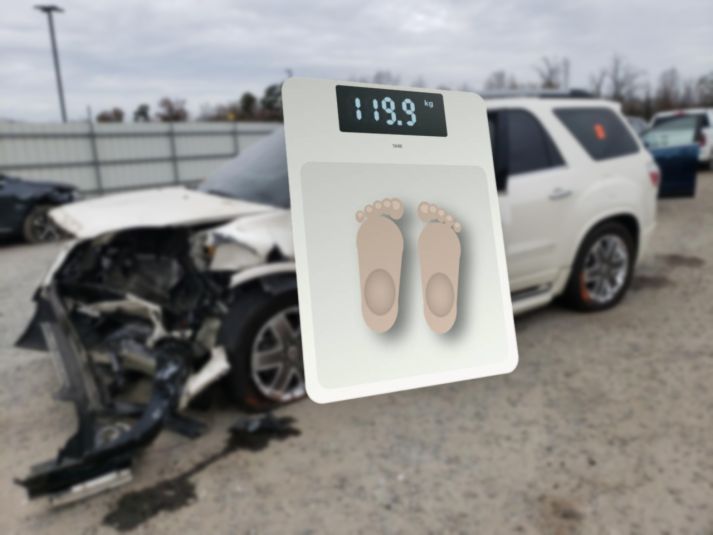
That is **119.9** kg
